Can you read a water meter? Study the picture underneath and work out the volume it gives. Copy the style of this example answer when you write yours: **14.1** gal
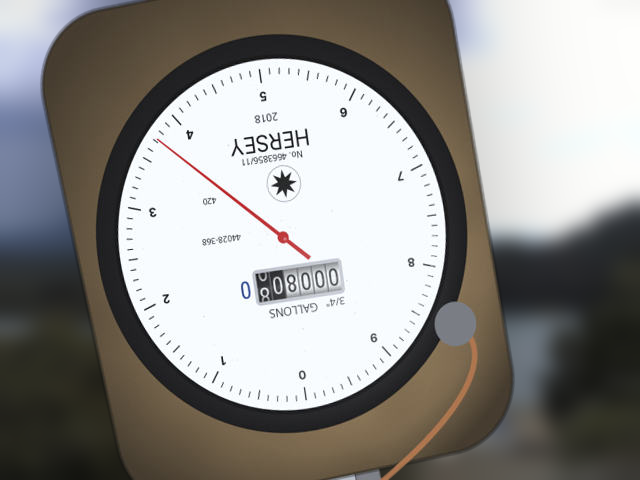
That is **8083.7** gal
